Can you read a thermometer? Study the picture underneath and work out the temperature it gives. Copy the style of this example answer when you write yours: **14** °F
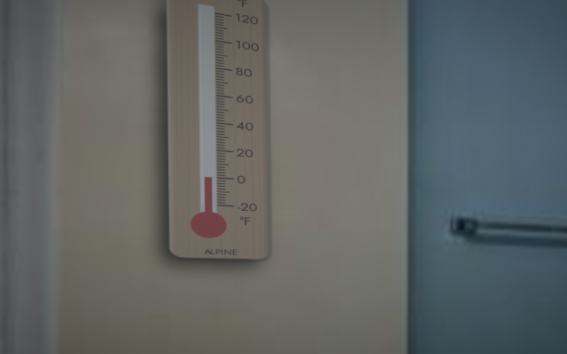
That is **0** °F
